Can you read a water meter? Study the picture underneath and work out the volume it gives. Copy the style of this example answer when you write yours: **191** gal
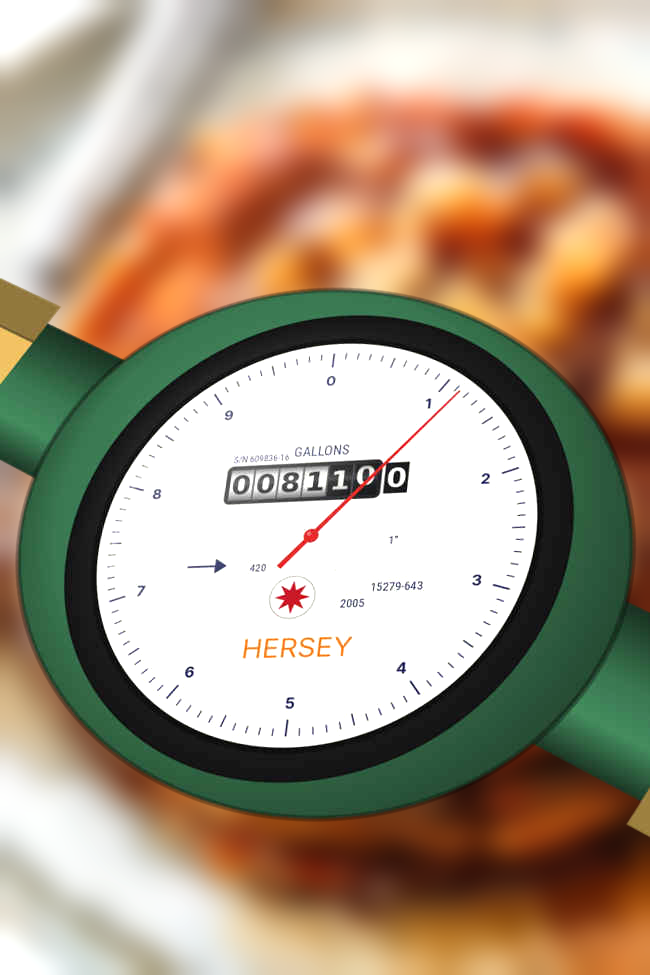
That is **81101.1** gal
